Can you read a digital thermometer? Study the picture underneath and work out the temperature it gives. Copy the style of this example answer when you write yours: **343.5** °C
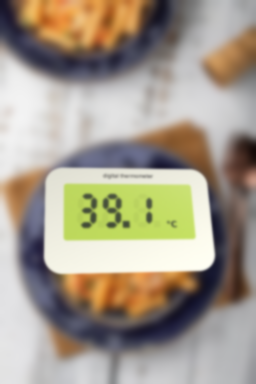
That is **39.1** °C
